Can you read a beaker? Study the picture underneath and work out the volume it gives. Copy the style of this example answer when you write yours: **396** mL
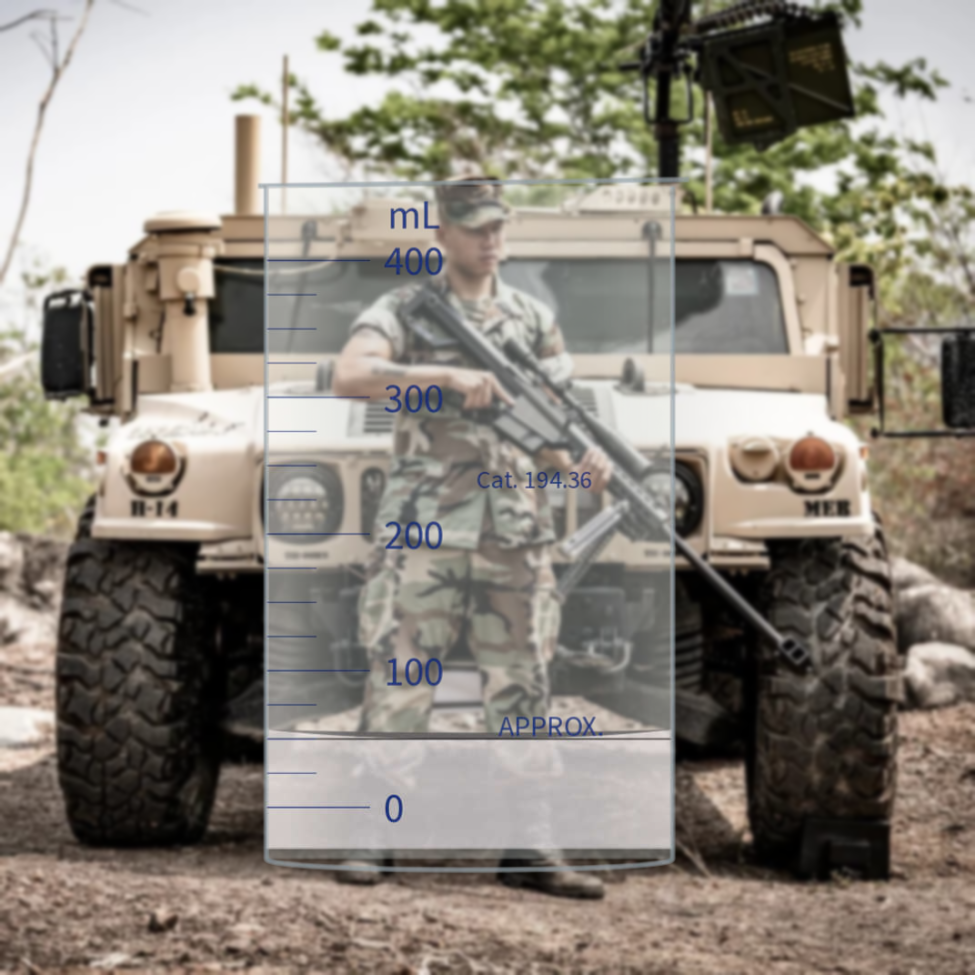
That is **50** mL
